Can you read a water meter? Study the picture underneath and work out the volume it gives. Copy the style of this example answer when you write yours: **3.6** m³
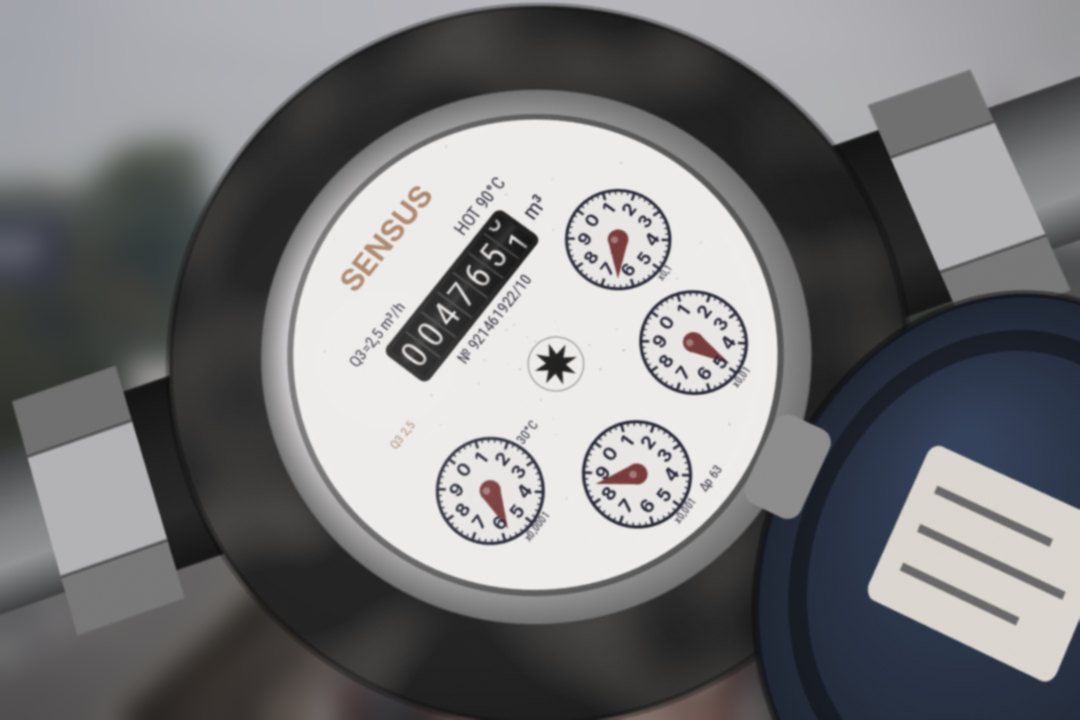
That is **47650.6485** m³
